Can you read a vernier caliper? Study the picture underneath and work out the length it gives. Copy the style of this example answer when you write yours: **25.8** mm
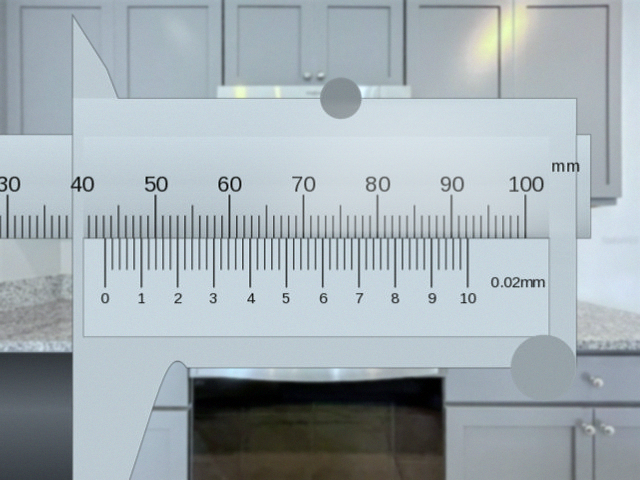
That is **43.2** mm
